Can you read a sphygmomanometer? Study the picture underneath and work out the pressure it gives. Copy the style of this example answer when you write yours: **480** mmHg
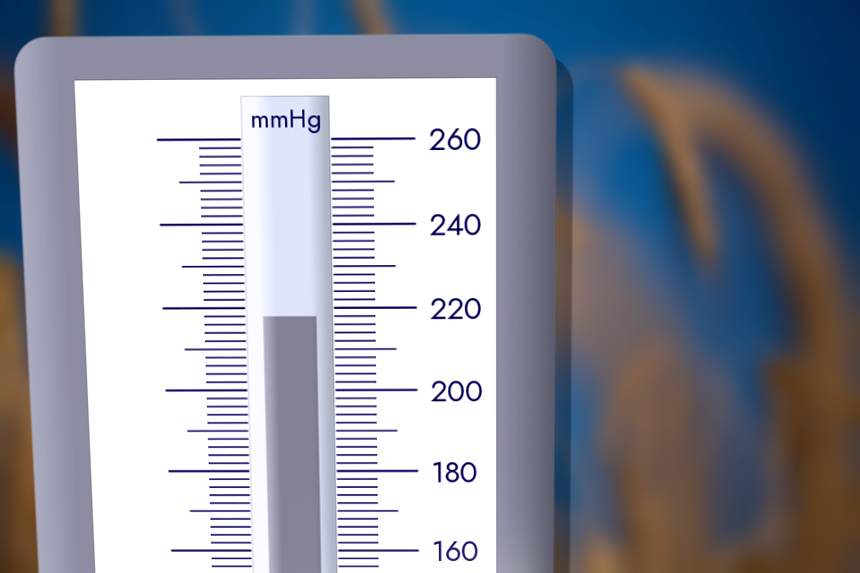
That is **218** mmHg
